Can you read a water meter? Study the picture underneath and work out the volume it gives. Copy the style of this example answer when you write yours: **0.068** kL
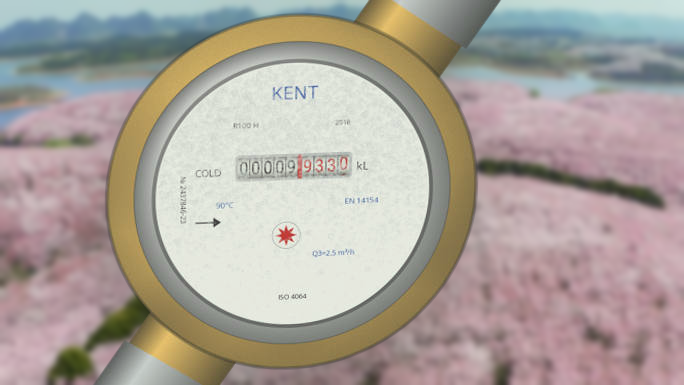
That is **9.9330** kL
